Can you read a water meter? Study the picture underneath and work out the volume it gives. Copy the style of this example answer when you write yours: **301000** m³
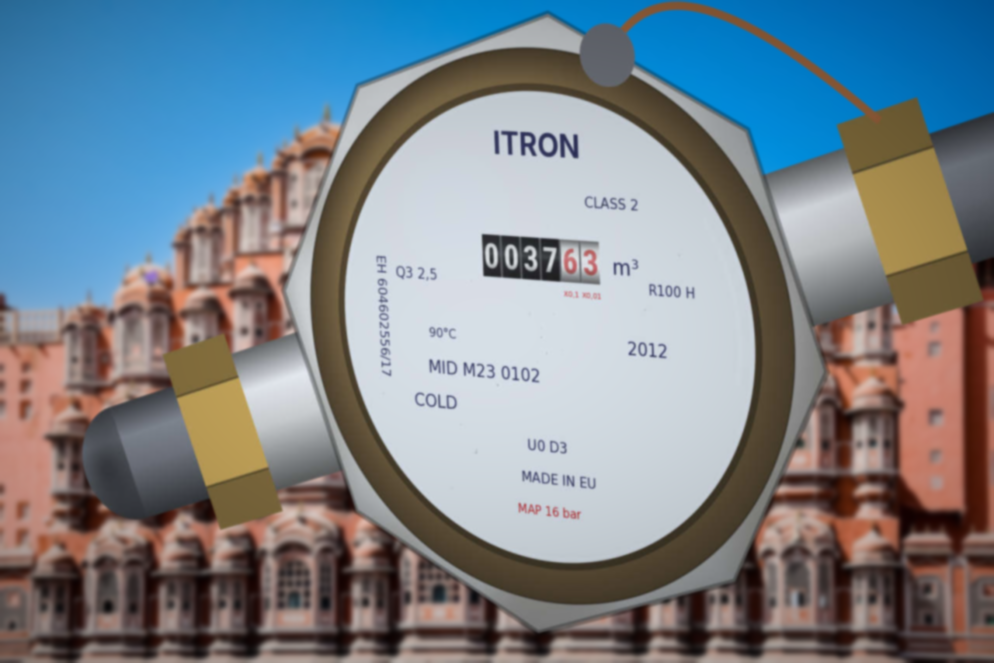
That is **37.63** m³
